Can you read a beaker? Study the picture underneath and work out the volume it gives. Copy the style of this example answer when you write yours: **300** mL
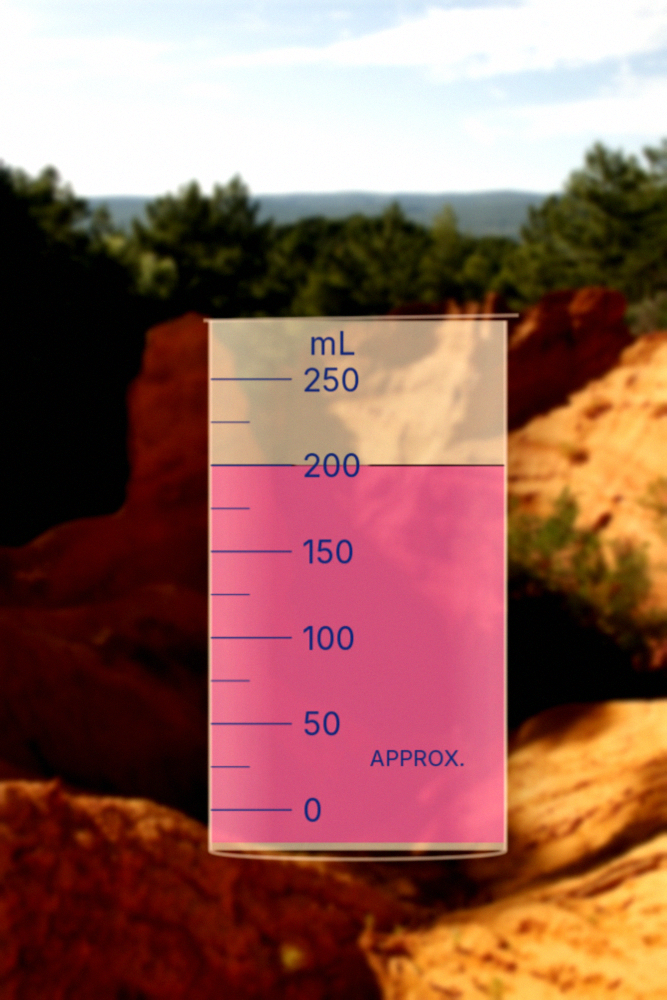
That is **200** mL
